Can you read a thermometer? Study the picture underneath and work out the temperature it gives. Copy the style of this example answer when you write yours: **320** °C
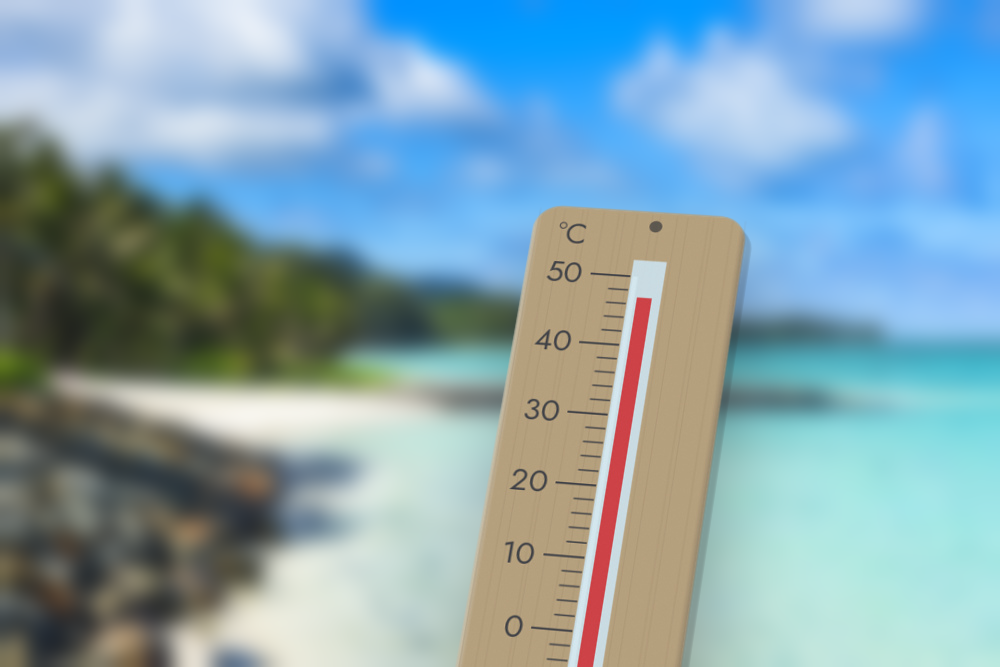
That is **47** °C
